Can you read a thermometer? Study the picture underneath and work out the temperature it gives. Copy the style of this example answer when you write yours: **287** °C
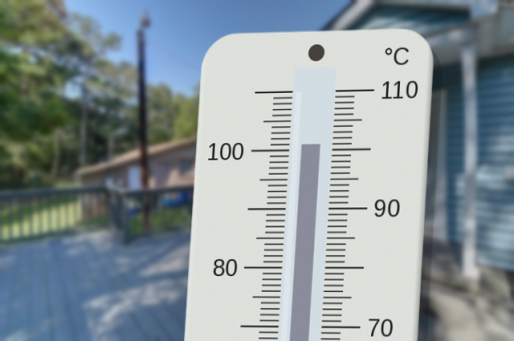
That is **101** °C
